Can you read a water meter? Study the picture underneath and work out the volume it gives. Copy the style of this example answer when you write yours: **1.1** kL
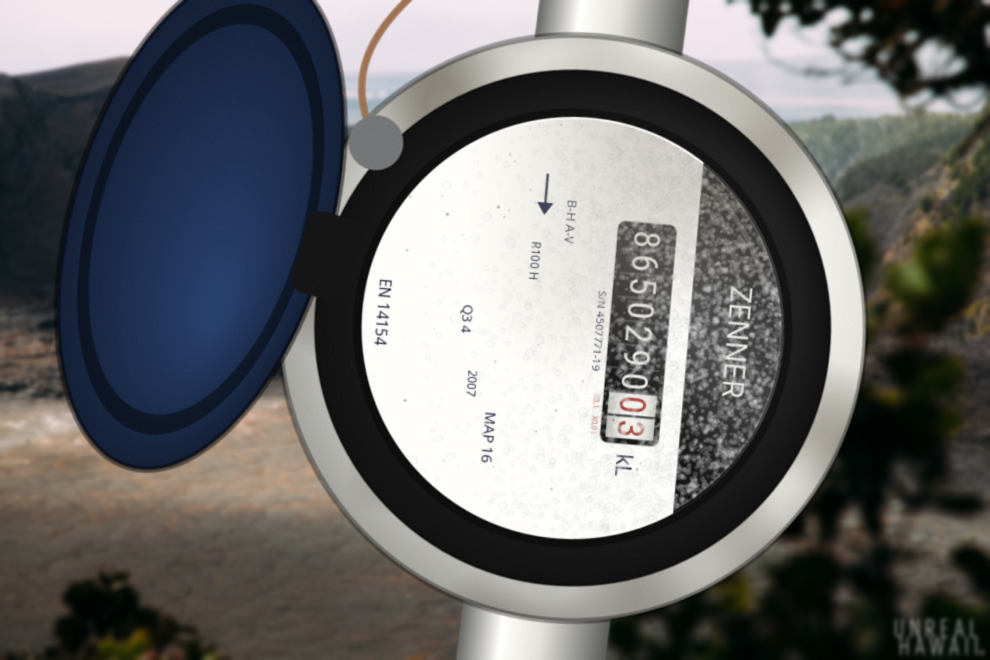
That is **8650290.03** kL
